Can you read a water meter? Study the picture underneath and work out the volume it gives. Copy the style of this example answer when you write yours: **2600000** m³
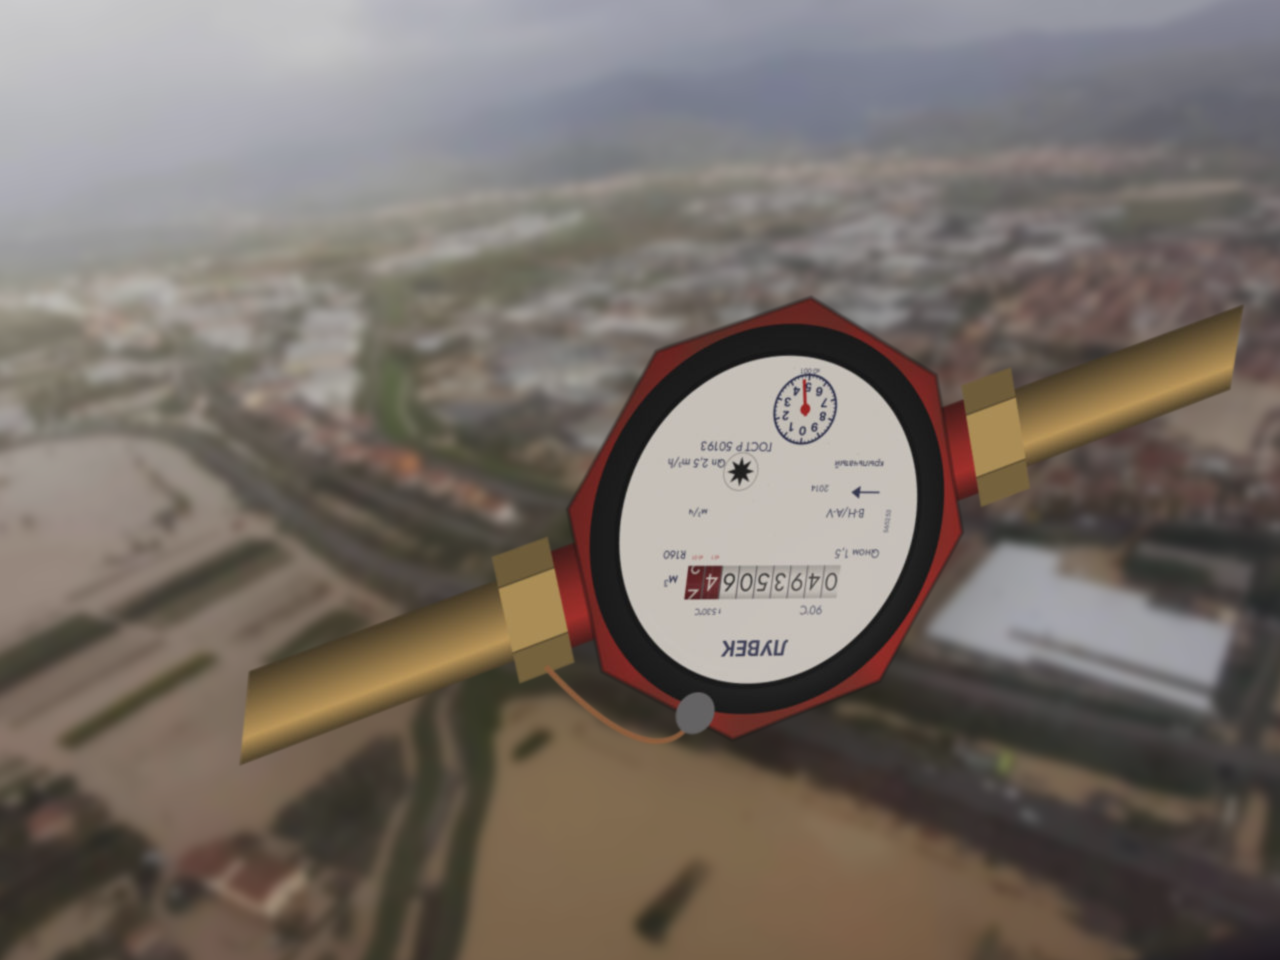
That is **493506.424** m³
